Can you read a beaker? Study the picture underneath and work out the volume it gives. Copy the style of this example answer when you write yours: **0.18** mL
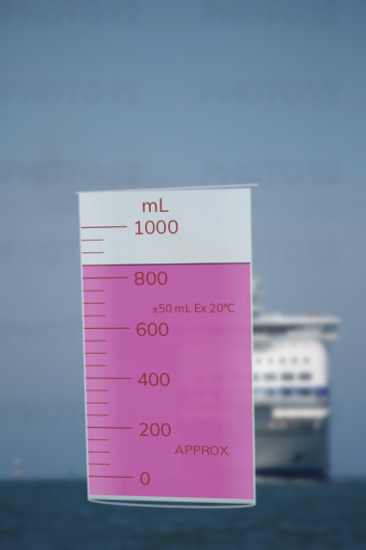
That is **850** mL
